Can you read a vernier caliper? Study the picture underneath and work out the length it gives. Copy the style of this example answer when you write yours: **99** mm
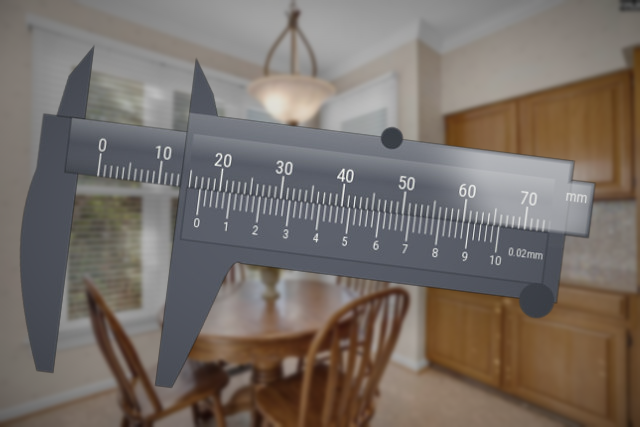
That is **16.8** mm
